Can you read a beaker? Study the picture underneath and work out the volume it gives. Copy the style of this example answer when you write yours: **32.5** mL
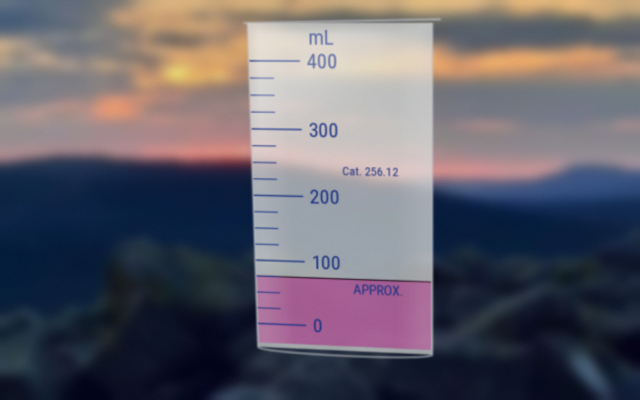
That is **75** mL
